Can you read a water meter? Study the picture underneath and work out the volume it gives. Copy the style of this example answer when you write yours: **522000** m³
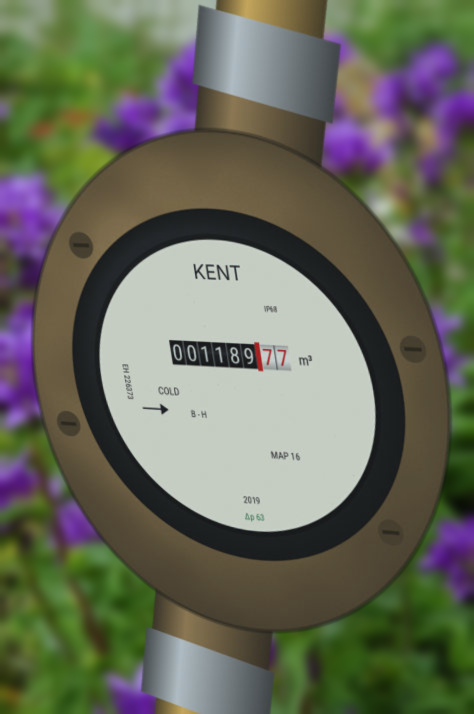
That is **1189.77** m³
